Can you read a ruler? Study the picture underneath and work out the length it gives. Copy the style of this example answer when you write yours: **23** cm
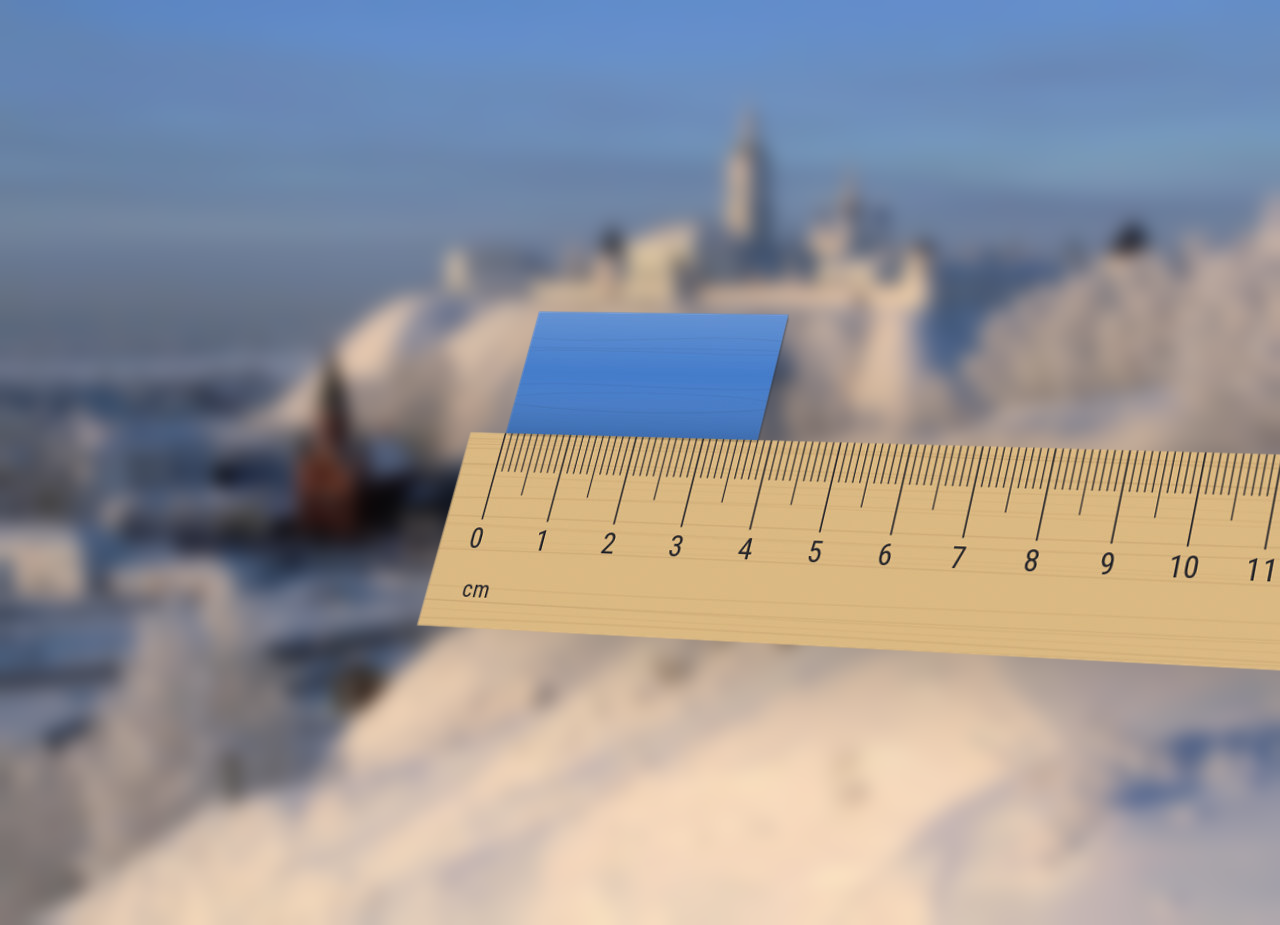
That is **3.8** cm
